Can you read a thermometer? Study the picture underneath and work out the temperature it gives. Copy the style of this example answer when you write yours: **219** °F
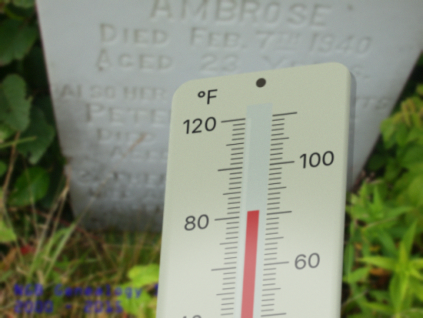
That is **82** °F
